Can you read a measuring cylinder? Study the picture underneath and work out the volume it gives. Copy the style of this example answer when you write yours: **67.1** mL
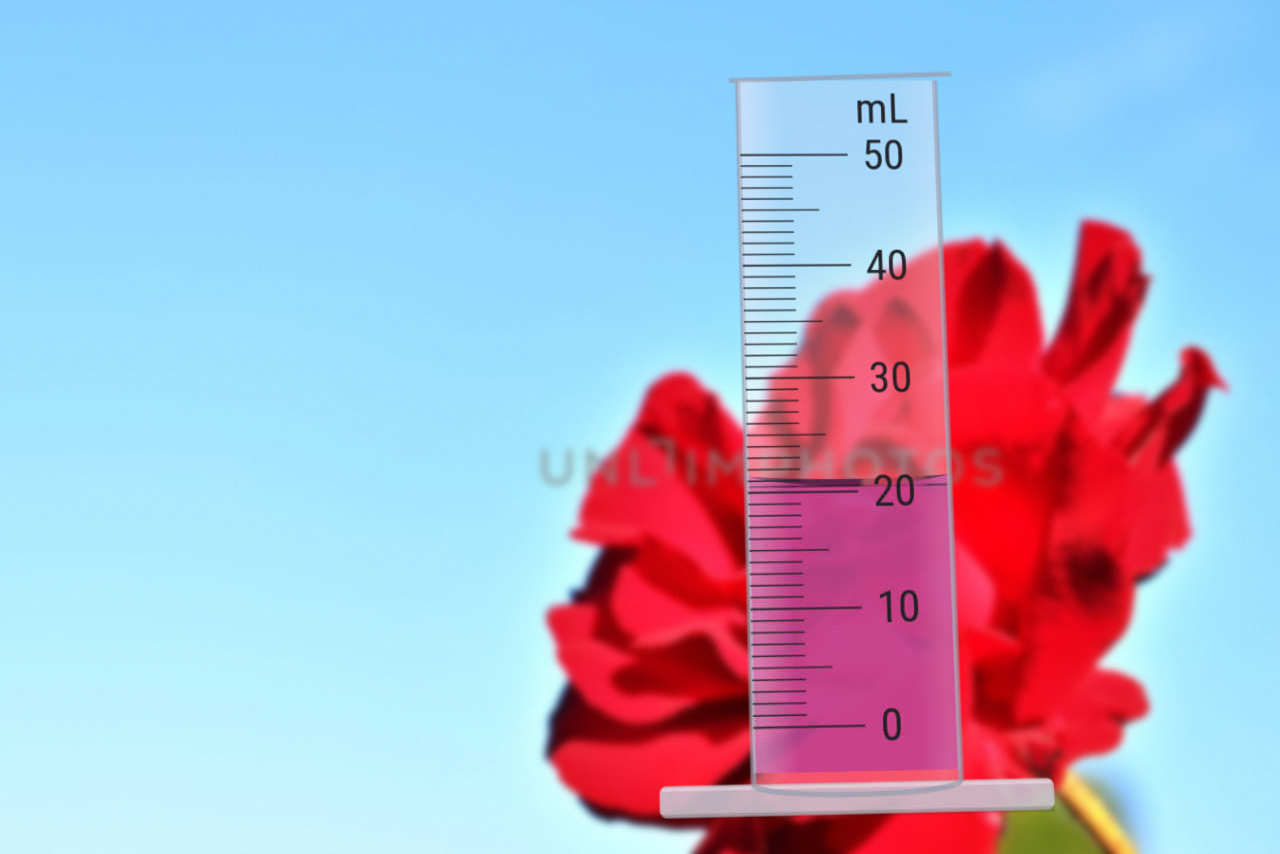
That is **20.5** mL
